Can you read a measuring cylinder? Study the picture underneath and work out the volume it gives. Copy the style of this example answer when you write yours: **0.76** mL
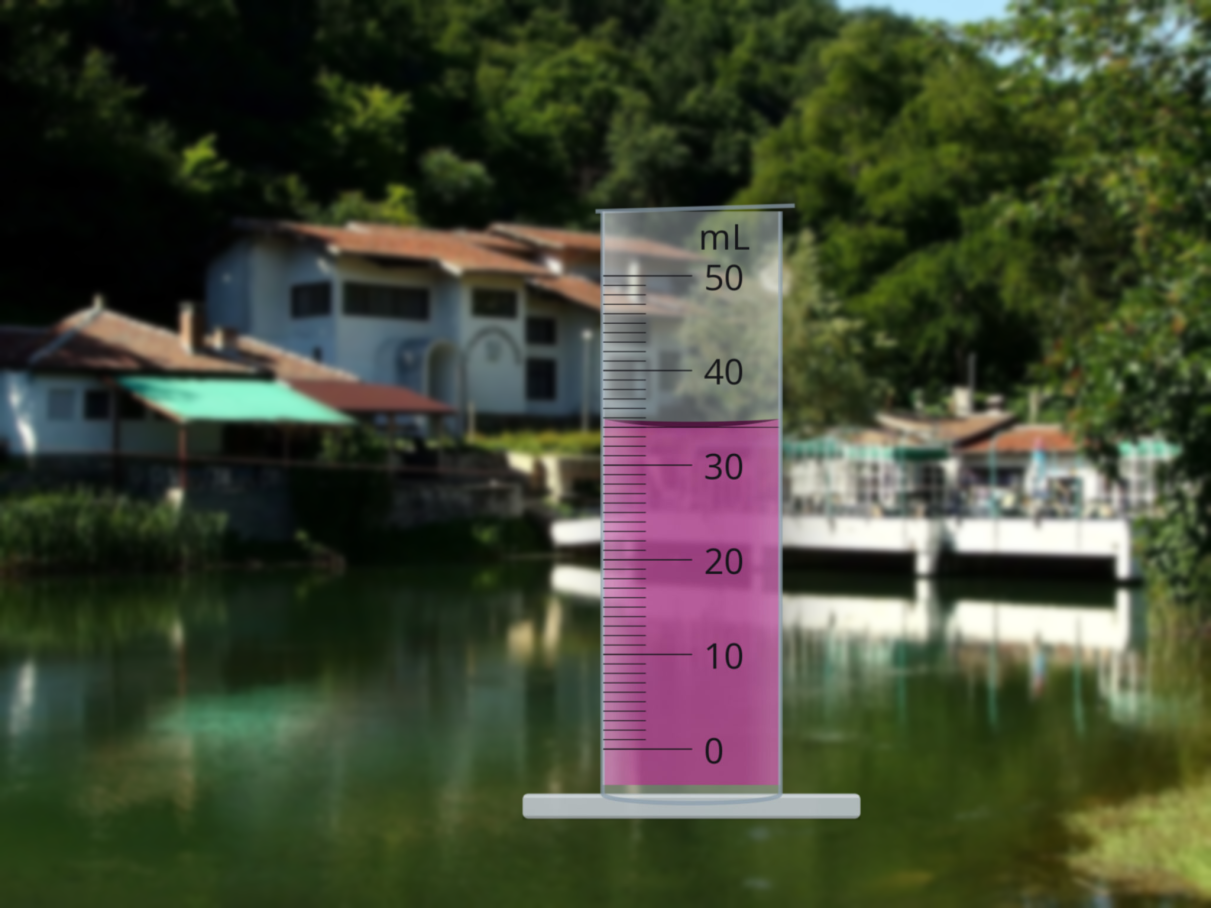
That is **34** mL
